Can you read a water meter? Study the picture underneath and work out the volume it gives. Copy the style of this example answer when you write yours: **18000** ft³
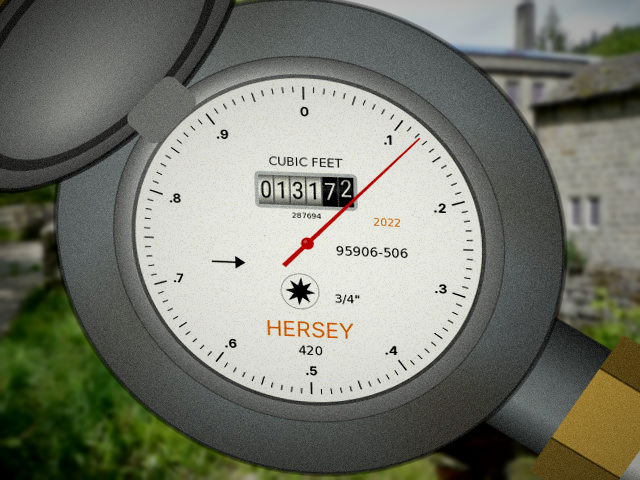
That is **13172.12** ft³
